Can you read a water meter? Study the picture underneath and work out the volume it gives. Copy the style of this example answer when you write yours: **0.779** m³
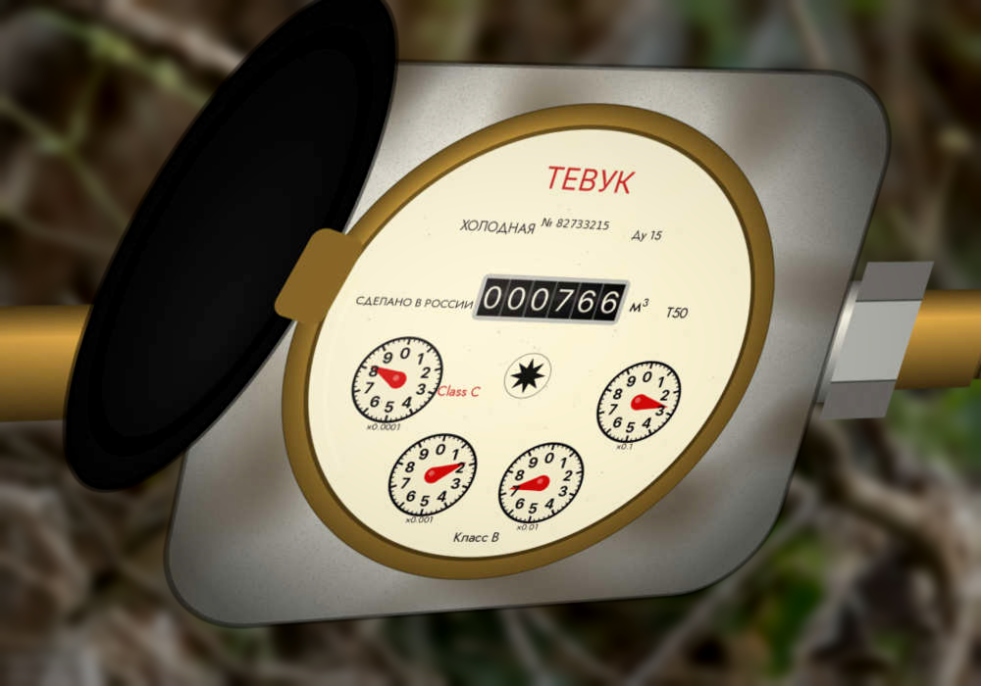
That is **766.2718** m³
